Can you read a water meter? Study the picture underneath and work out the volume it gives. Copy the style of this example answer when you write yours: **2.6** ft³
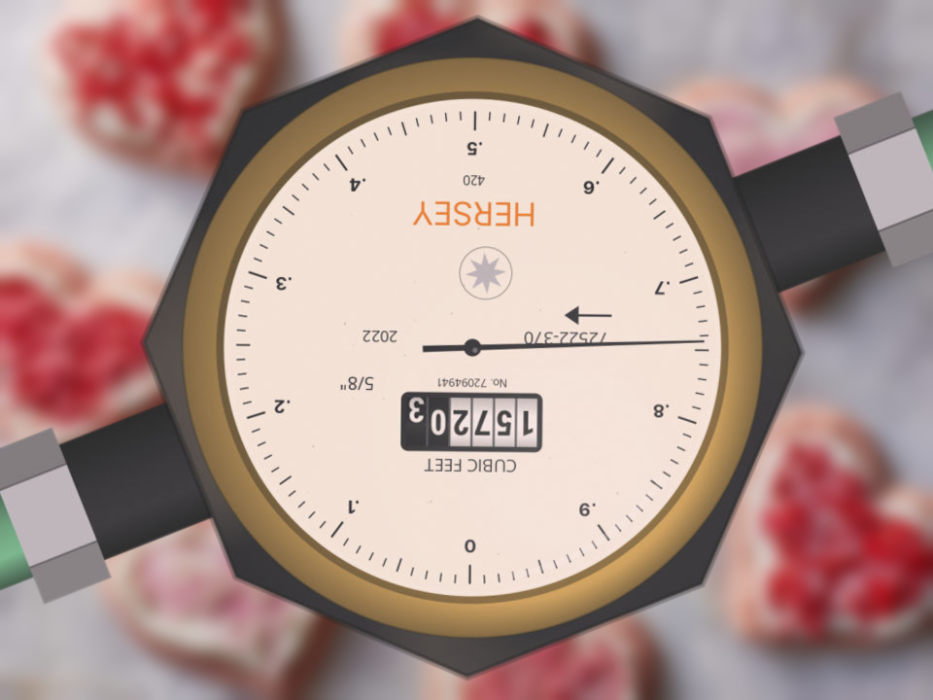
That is **157202.74** ft³
